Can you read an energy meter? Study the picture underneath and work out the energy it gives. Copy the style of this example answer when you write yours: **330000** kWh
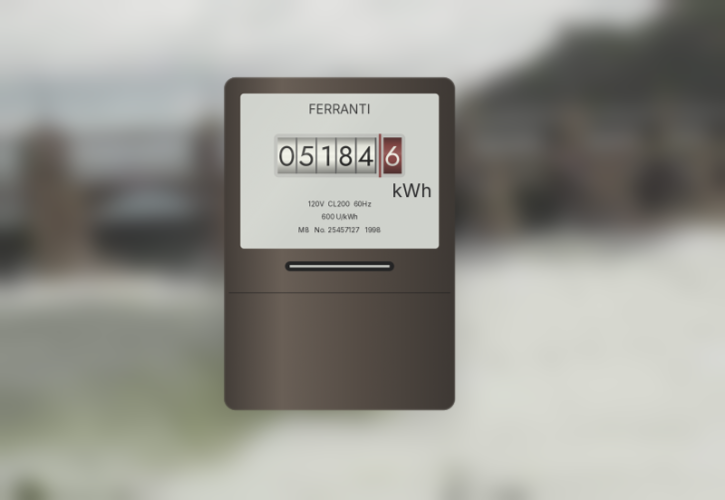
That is **5184.6** kWh
